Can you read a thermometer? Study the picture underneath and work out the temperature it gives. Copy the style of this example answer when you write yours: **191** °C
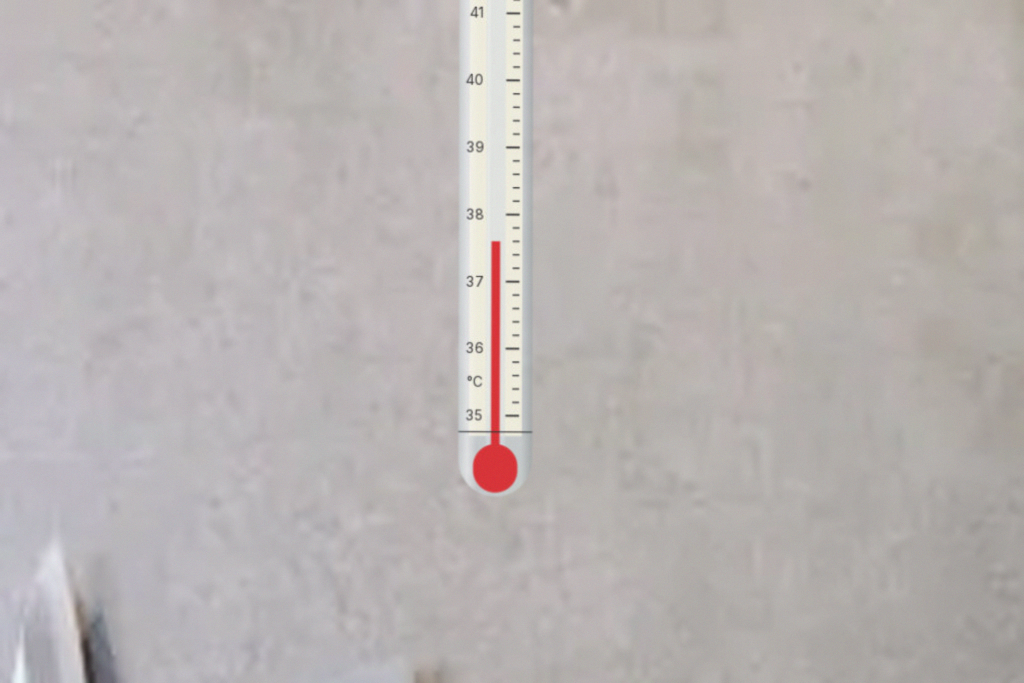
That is **37.6** °C
